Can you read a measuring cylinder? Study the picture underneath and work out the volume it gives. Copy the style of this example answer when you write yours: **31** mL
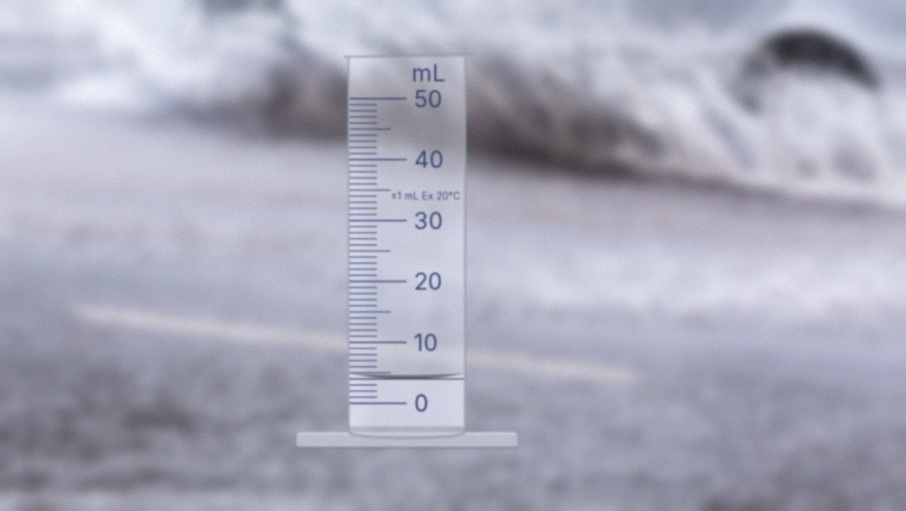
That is **4** mL
